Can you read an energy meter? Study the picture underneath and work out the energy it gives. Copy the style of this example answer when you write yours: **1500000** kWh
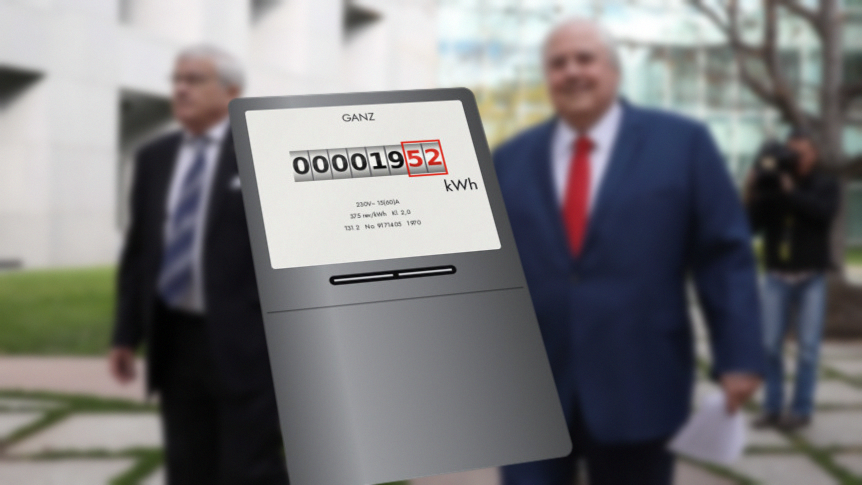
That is **19.52** kWh
